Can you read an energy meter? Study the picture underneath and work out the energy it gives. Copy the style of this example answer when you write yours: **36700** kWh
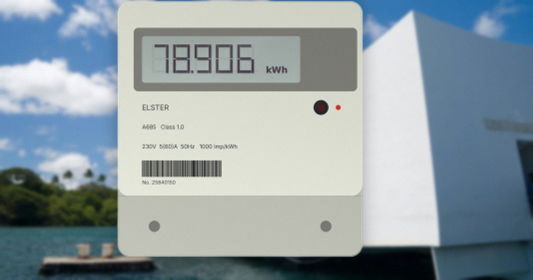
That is **78.906** kWh
